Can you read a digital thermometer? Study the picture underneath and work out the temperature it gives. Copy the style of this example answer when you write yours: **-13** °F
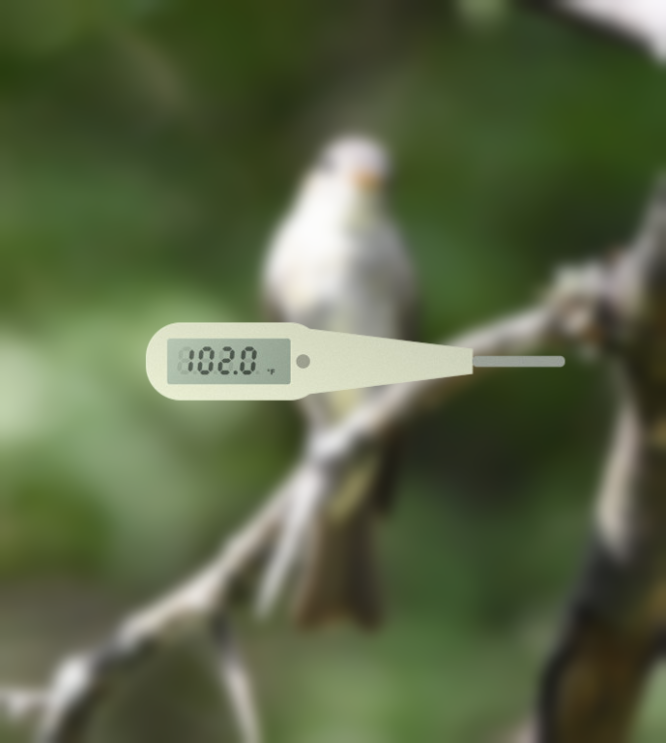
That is **102.0** °F
